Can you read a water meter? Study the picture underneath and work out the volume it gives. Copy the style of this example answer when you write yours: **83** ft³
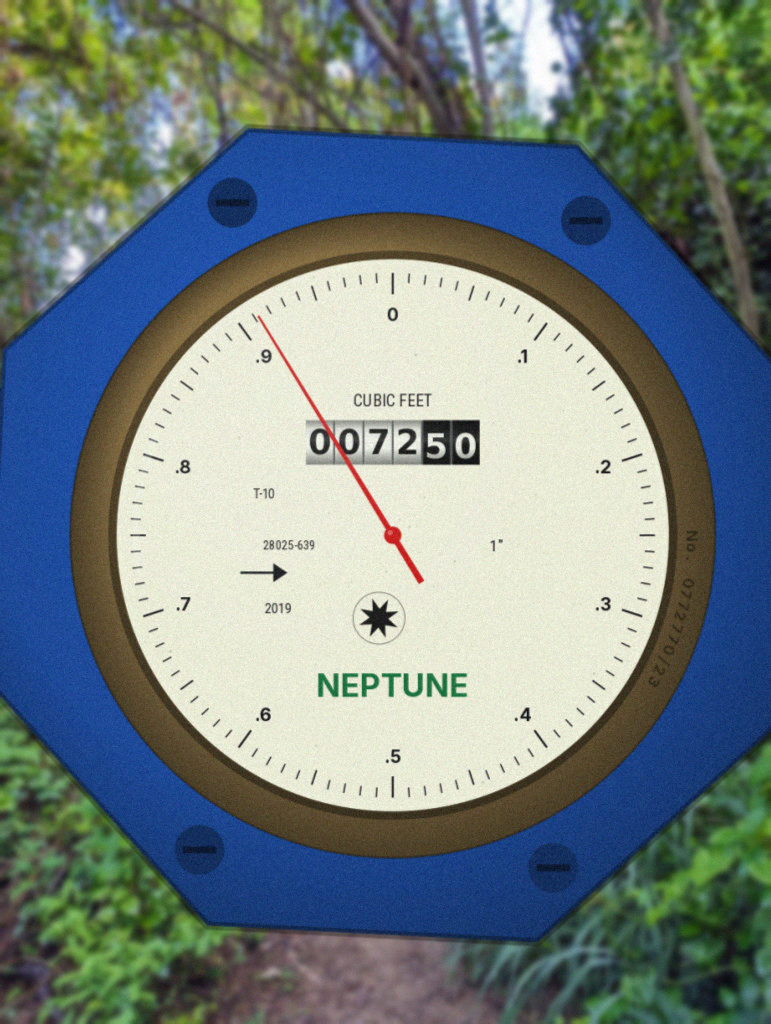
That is **7249.91** ft³
